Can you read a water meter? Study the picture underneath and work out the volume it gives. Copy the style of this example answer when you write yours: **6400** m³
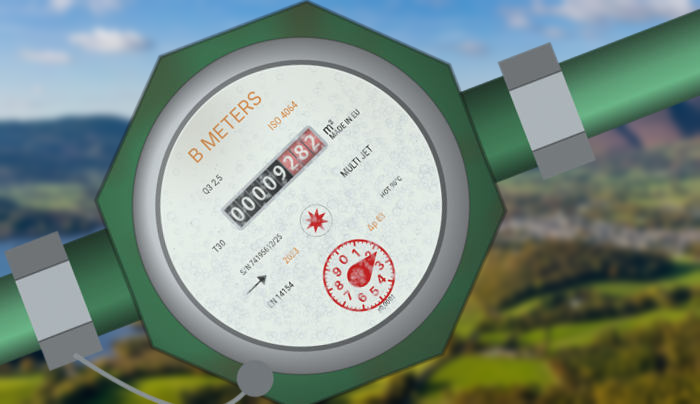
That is **9.2822** m³
